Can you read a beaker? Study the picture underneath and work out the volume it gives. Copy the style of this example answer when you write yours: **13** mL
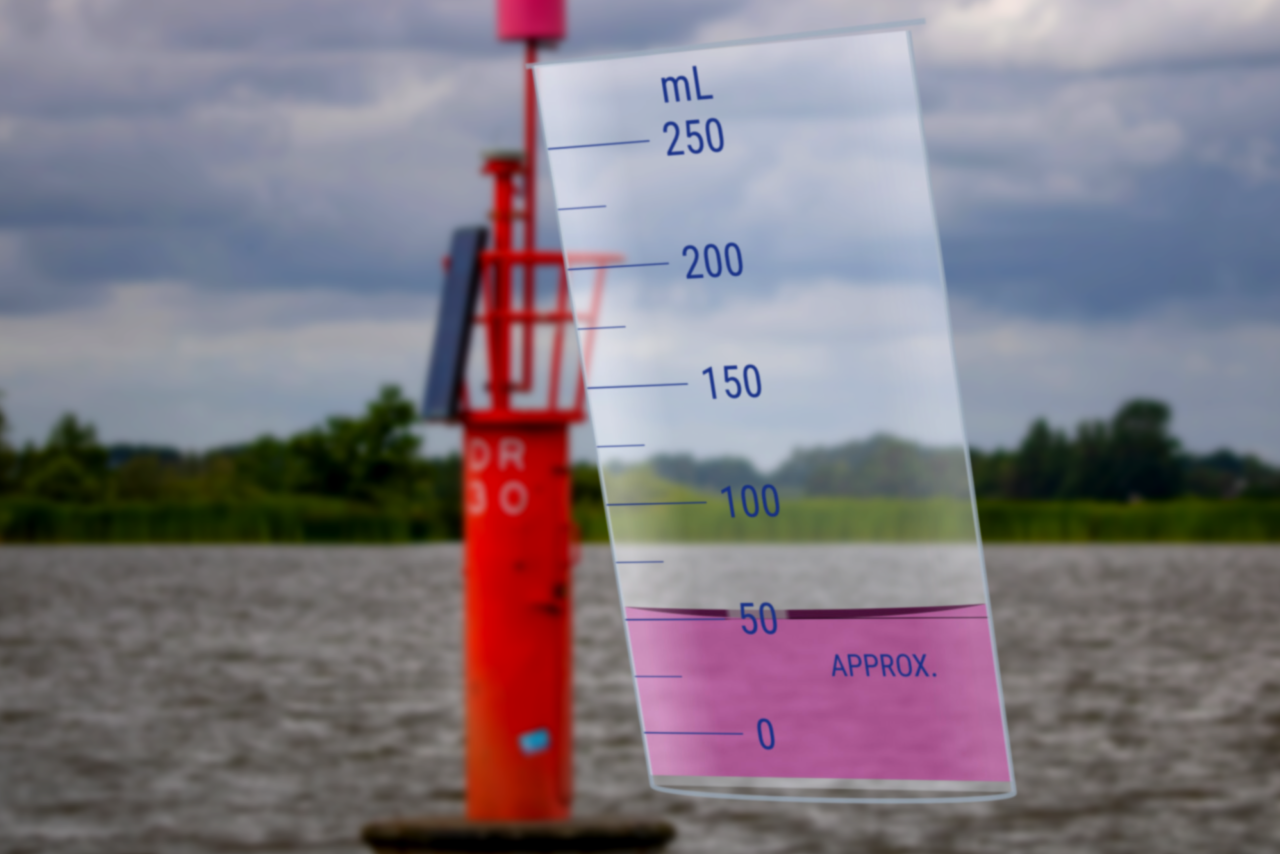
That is **50** mL
